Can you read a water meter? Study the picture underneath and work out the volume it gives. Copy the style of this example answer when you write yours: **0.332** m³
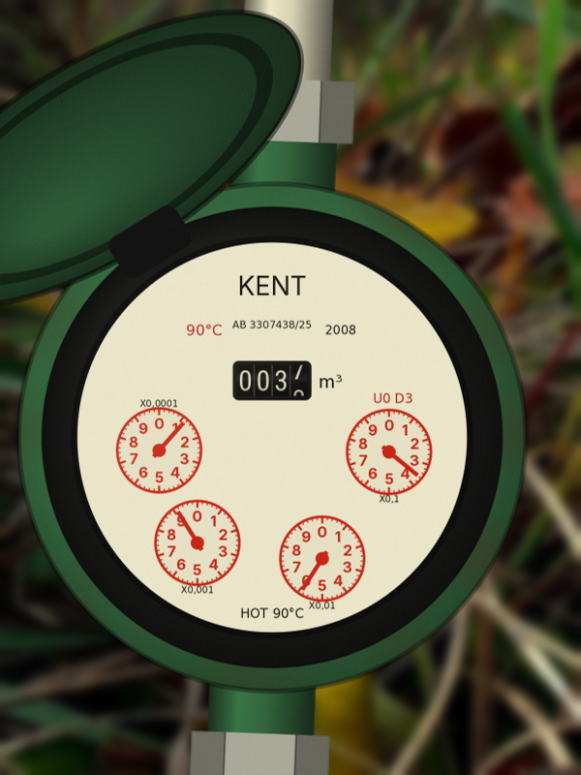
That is **37.3591** m³
